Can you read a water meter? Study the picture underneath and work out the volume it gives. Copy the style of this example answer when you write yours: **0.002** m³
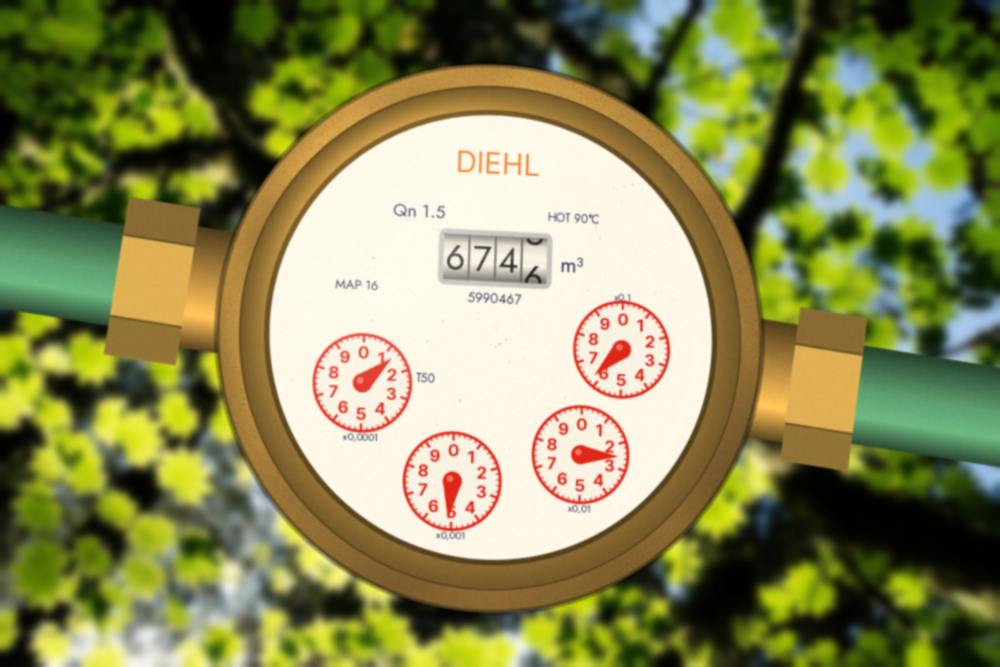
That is **6745.6251** m³
